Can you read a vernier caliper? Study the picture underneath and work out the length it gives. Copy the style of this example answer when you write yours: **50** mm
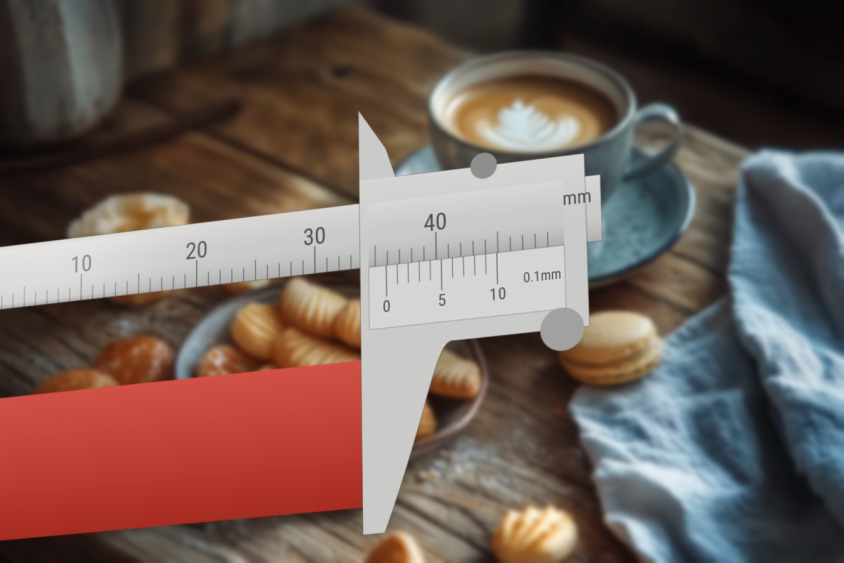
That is **35.9** mm
